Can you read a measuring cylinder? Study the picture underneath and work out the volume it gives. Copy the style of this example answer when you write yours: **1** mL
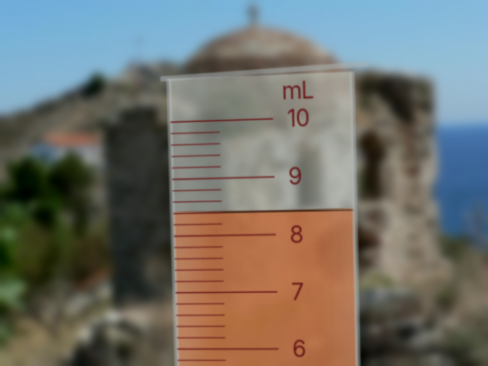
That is **8.4** mL
